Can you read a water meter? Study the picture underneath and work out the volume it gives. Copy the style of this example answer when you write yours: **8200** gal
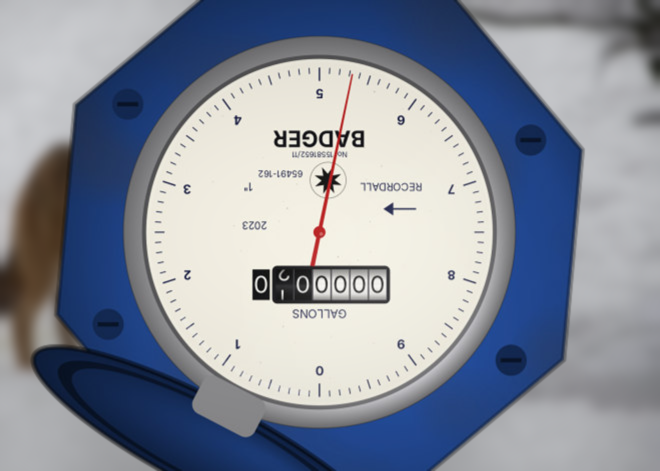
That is **15.3** gal
